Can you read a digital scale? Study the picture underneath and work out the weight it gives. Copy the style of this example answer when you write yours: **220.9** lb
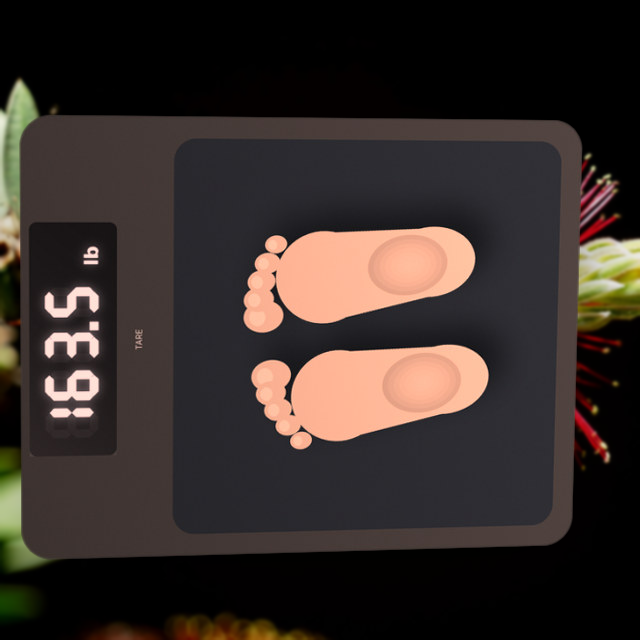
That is **163.5** lb
